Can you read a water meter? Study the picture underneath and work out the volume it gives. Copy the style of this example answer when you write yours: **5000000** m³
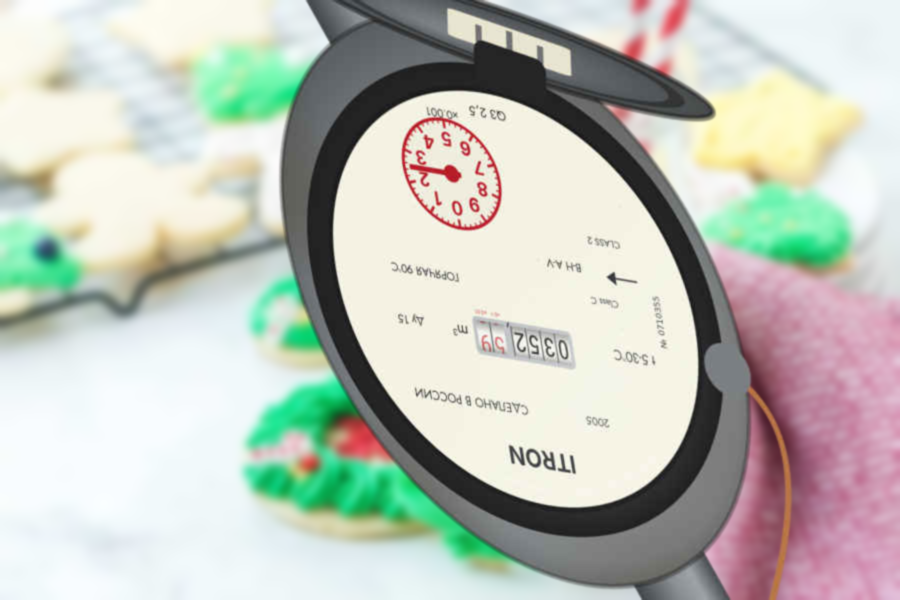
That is **352.592** m³
